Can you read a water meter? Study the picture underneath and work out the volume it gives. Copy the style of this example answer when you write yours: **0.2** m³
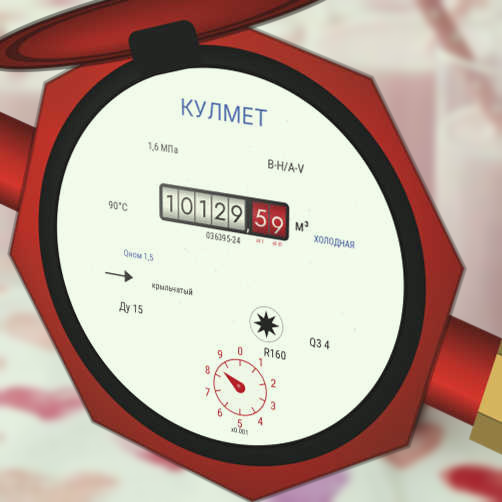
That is **10129.588** m³
